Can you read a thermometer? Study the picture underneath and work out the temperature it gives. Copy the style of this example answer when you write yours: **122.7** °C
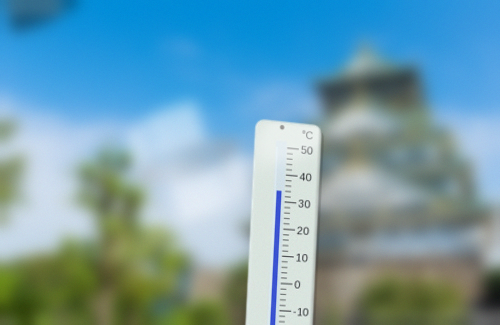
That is **34** °C
